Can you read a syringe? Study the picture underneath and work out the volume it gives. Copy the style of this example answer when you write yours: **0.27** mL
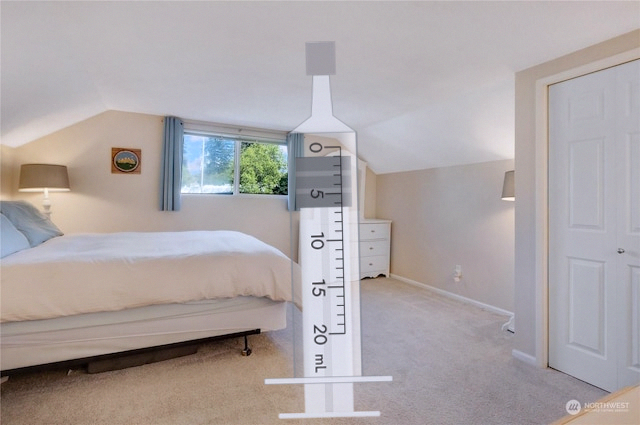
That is **1** mL
